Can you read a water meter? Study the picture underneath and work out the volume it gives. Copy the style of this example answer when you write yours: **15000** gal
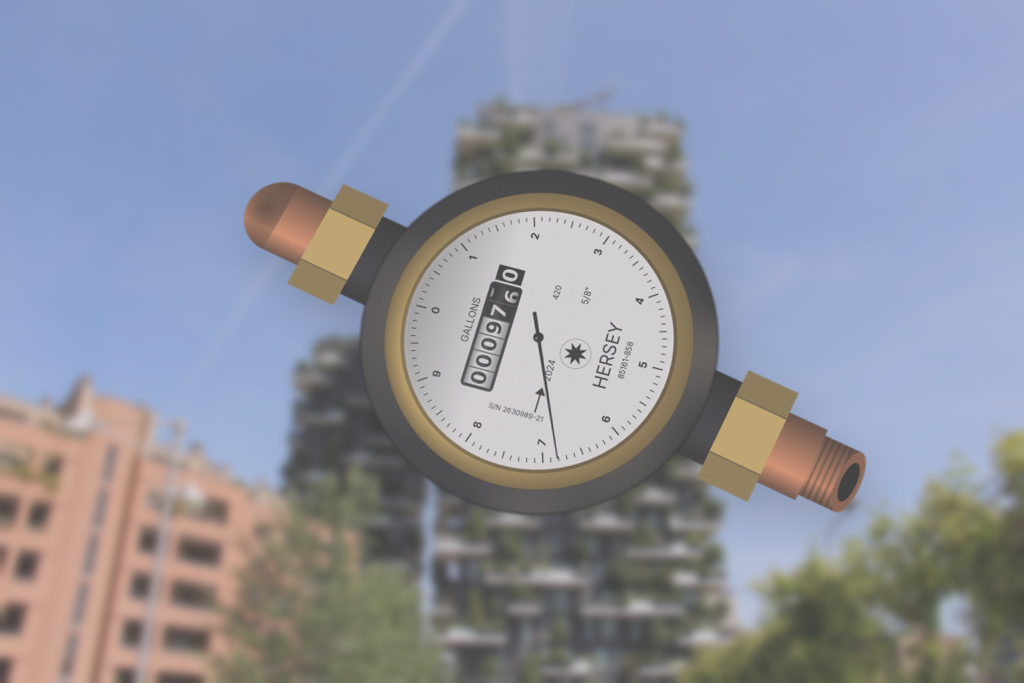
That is **9756.8** gal
